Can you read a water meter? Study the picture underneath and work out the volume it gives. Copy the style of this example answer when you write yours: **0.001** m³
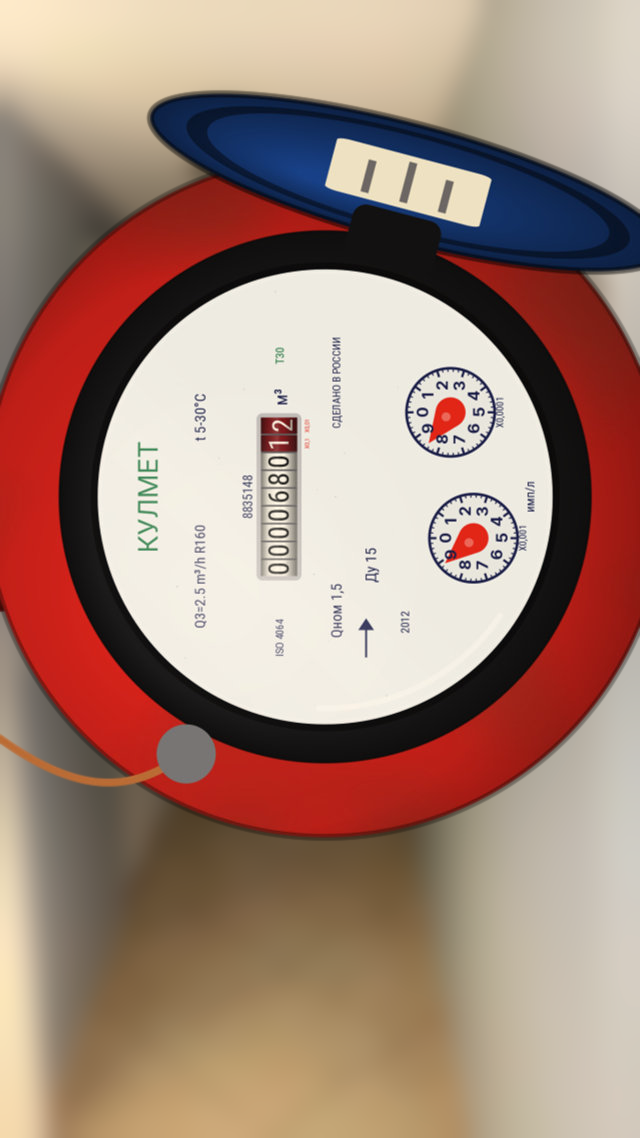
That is **680.1188** m³
